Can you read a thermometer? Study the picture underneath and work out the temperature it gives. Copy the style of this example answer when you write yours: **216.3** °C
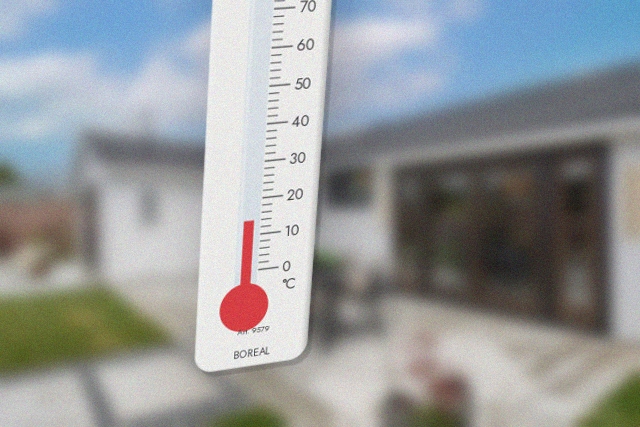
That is **14** °C
